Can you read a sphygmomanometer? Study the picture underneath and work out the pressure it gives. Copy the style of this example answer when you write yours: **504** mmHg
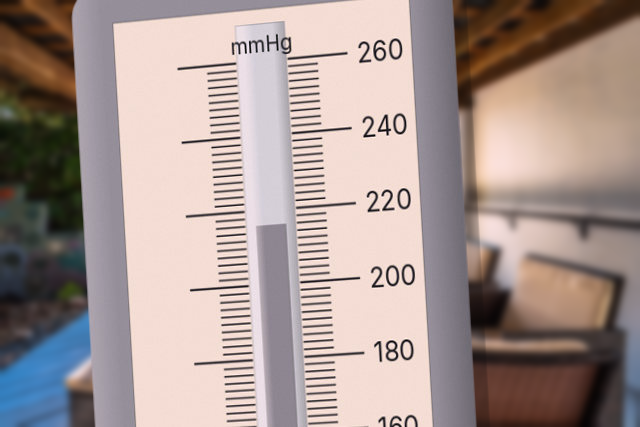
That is **216** mmHg
